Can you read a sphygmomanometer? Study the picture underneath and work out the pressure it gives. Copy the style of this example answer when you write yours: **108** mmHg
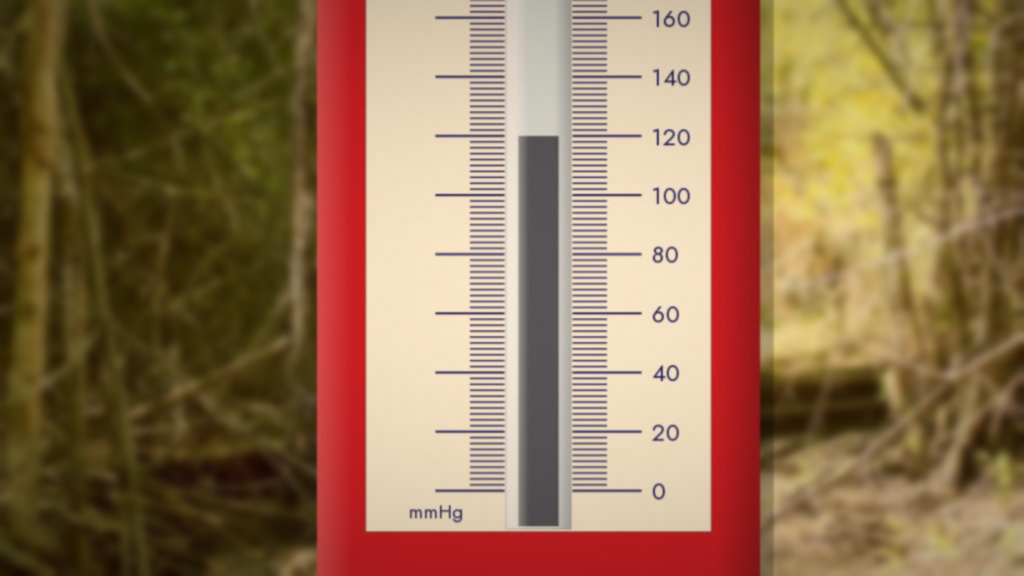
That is **120** mmHg
